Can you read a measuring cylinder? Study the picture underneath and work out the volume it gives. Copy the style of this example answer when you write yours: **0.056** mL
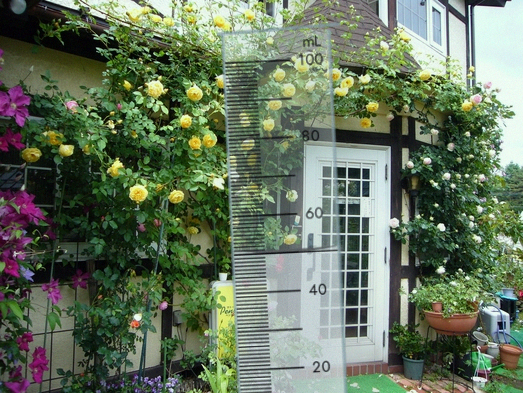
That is **50** mL
